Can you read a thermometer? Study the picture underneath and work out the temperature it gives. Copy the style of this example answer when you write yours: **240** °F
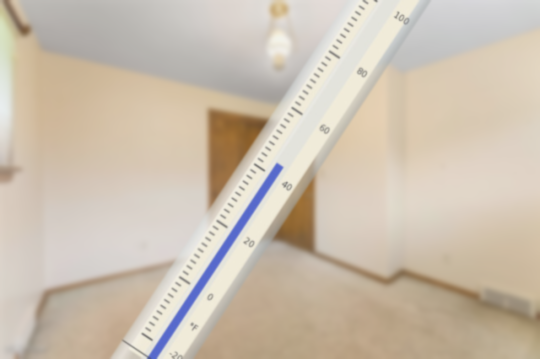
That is **44** °F
